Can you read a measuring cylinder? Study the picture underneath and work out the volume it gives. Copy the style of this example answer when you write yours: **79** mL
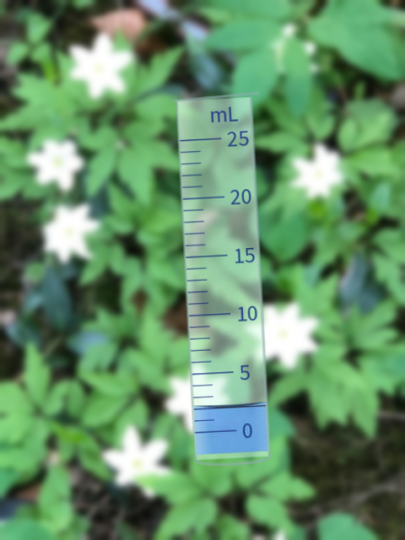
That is **2** mL
